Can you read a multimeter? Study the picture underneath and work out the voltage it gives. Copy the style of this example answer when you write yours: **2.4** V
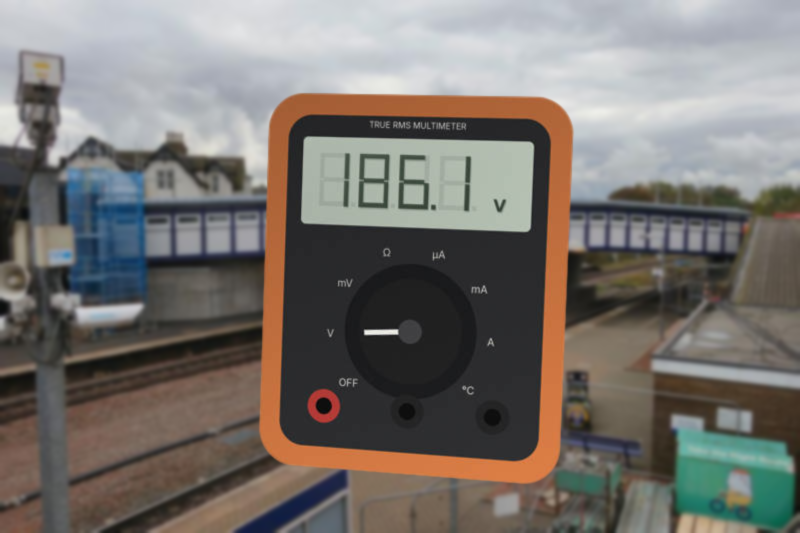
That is **186.1** V
